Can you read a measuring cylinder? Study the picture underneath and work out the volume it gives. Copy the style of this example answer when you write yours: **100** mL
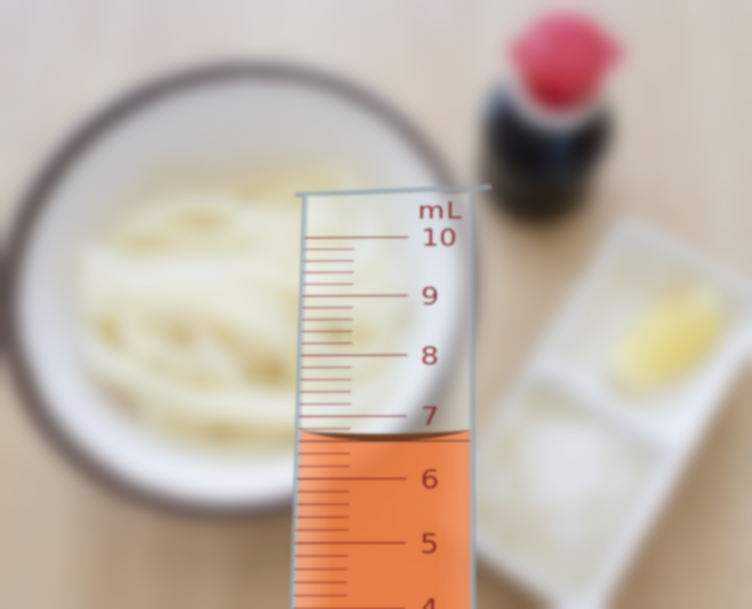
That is **6.6** mL
